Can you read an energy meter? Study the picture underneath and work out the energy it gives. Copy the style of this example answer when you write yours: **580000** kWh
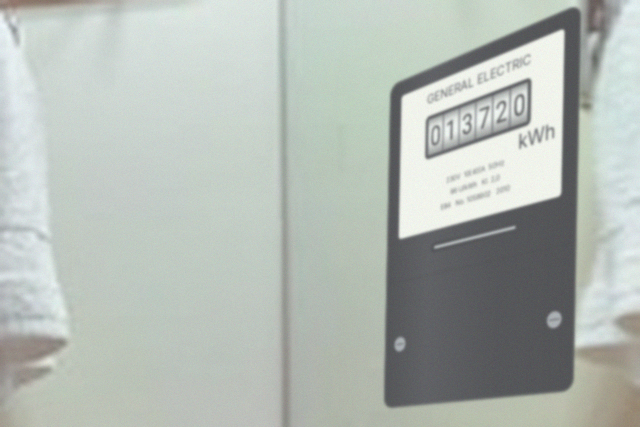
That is **13720** kWh
